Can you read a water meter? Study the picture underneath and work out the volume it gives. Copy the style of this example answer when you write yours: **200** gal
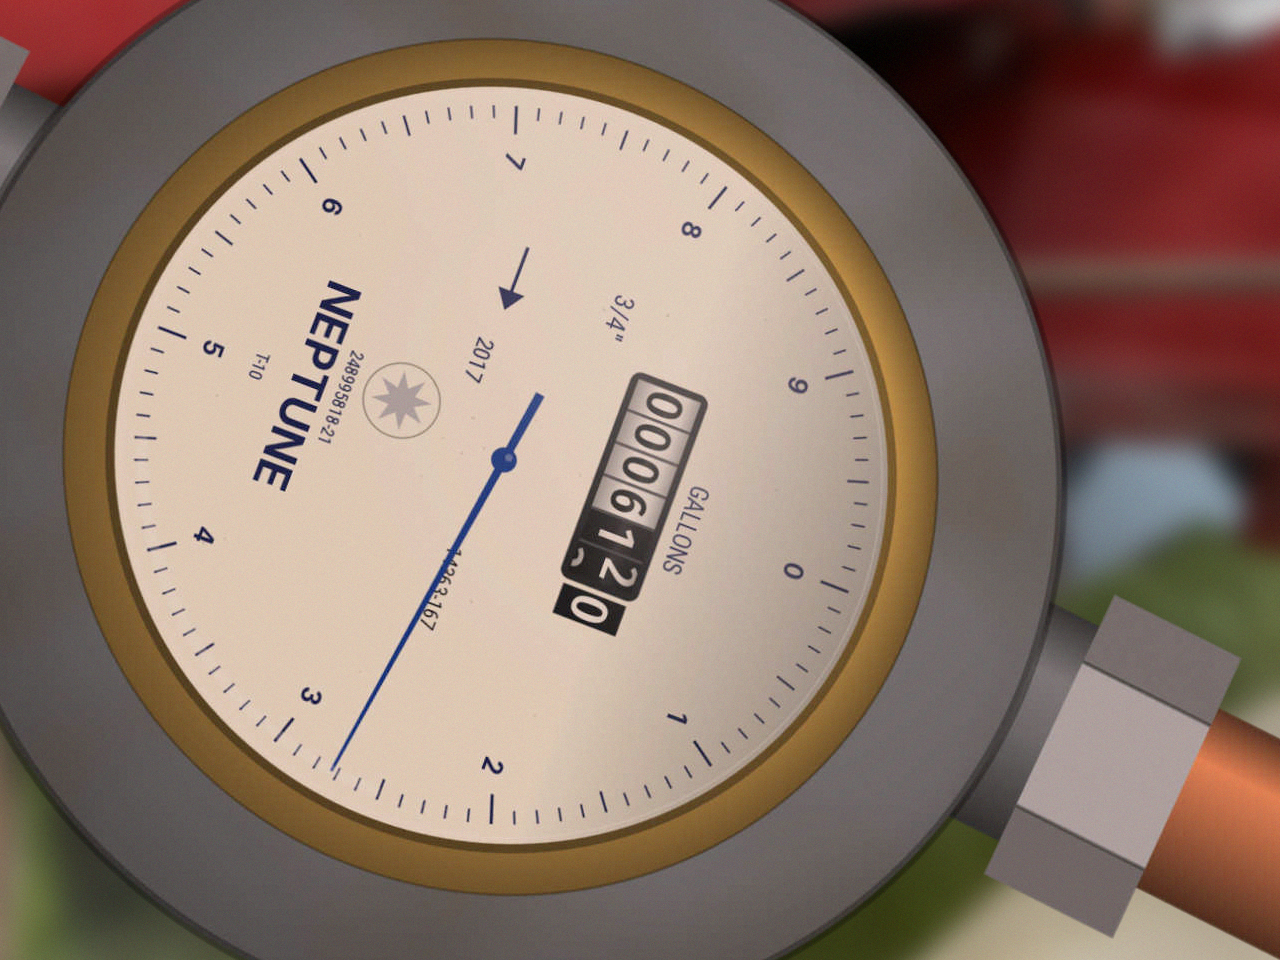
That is **6122.7** gal
